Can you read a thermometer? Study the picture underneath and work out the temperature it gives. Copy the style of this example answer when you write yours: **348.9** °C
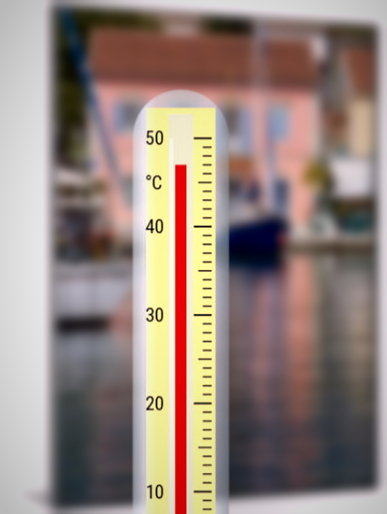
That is **47** °C
